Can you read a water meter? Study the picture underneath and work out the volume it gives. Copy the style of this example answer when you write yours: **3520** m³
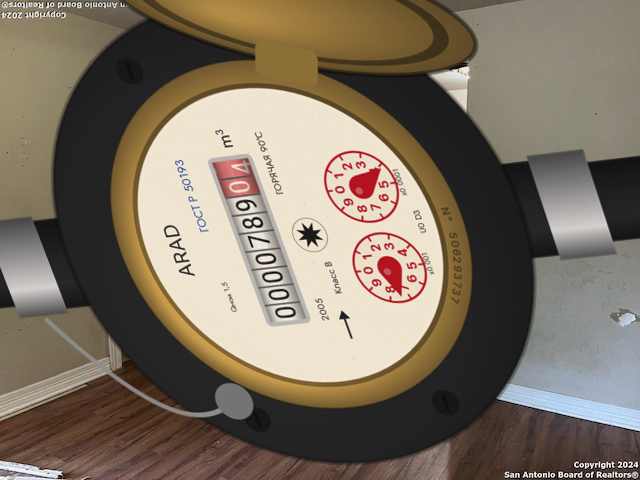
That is **789.0374** m³
